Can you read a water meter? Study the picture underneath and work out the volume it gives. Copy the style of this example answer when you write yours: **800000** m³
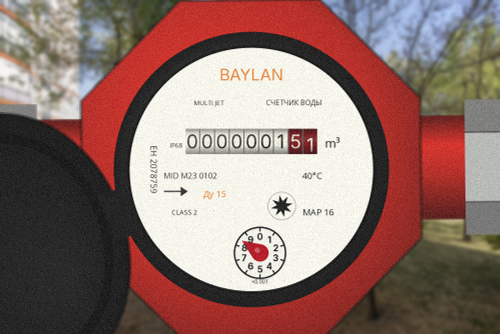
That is **1.508** m³
